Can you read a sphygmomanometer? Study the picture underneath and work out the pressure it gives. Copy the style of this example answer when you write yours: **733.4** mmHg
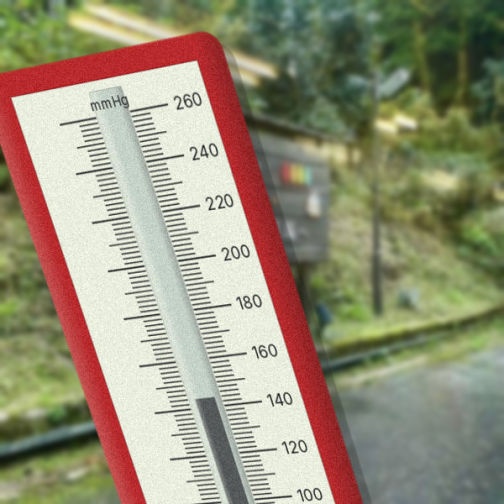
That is **144** mmHg
